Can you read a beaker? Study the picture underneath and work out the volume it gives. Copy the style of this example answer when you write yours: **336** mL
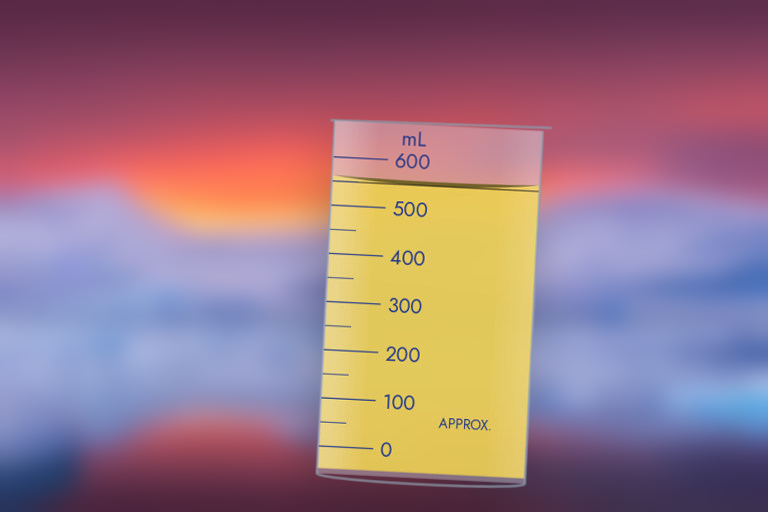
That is **550** mL
